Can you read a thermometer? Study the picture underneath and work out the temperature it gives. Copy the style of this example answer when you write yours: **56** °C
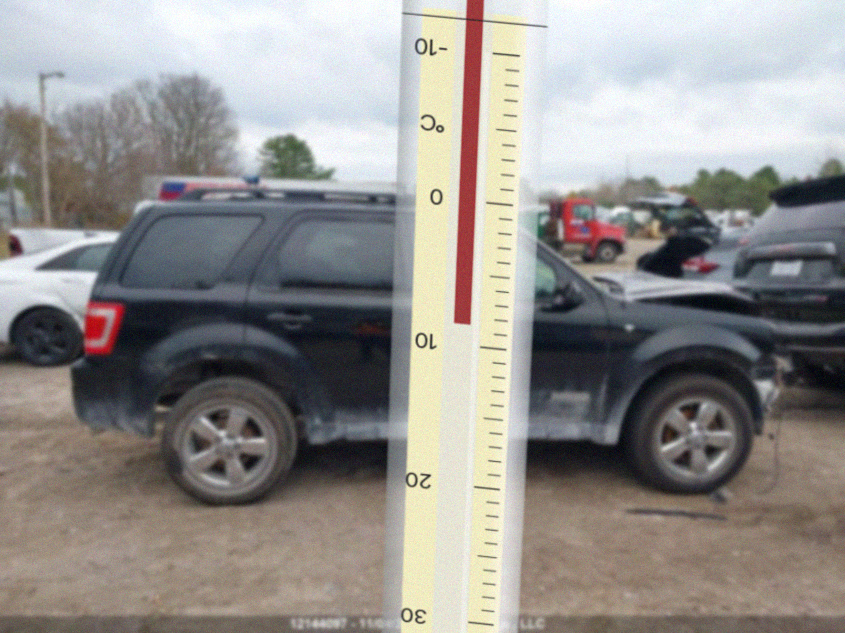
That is **8.5** °C
